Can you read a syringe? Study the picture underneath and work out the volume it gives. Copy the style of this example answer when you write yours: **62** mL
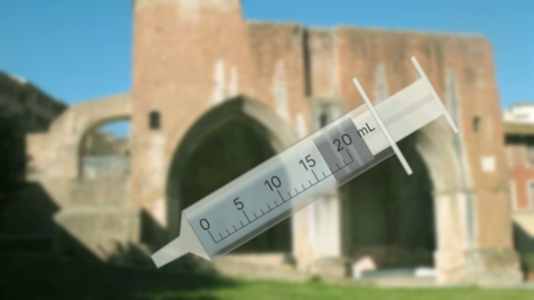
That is **17** mL
